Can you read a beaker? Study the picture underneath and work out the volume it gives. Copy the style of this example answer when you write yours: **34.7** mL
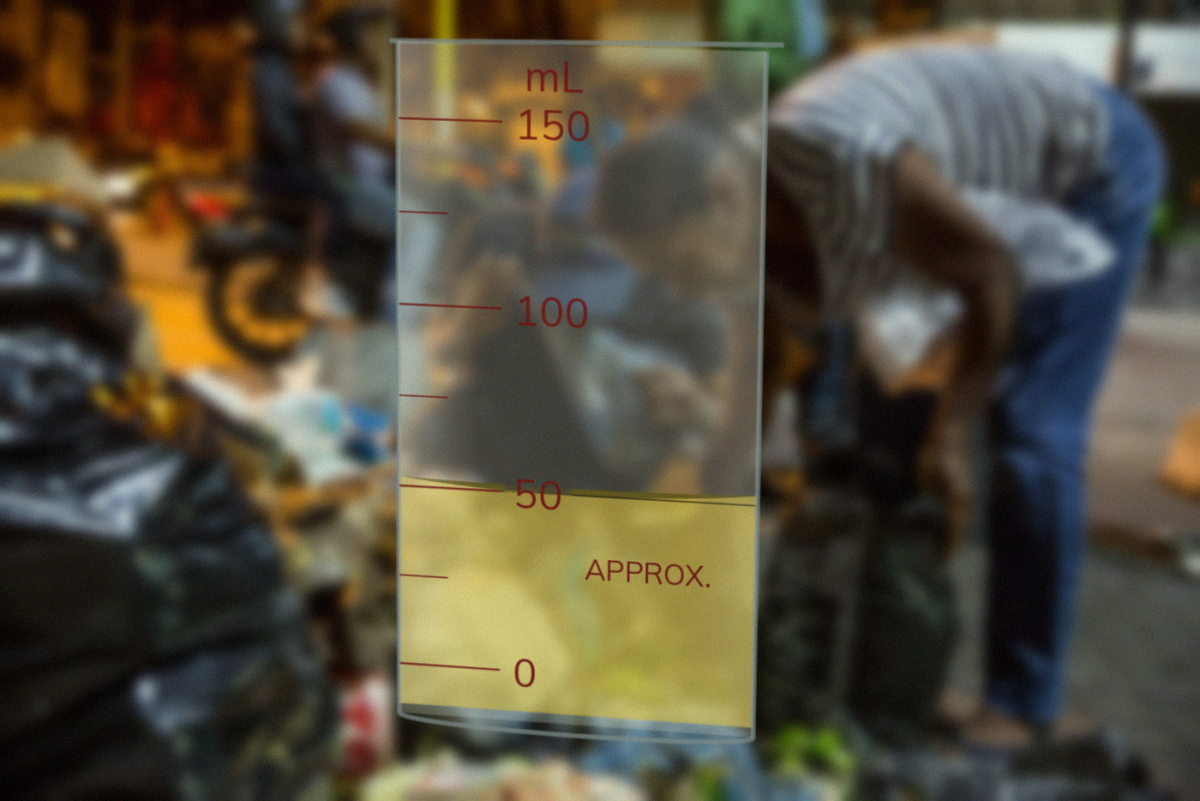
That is **50** mL
